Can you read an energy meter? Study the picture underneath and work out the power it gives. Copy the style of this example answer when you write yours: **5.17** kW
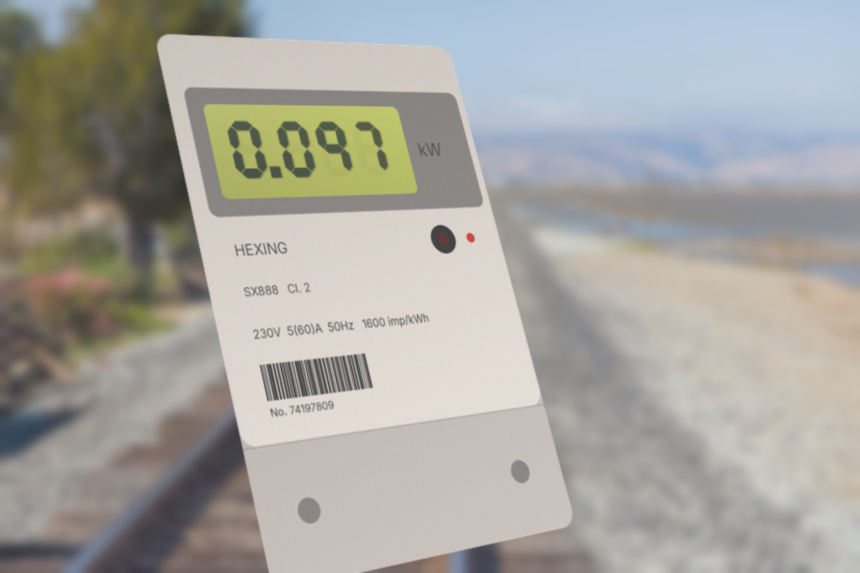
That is **0.097** kW
